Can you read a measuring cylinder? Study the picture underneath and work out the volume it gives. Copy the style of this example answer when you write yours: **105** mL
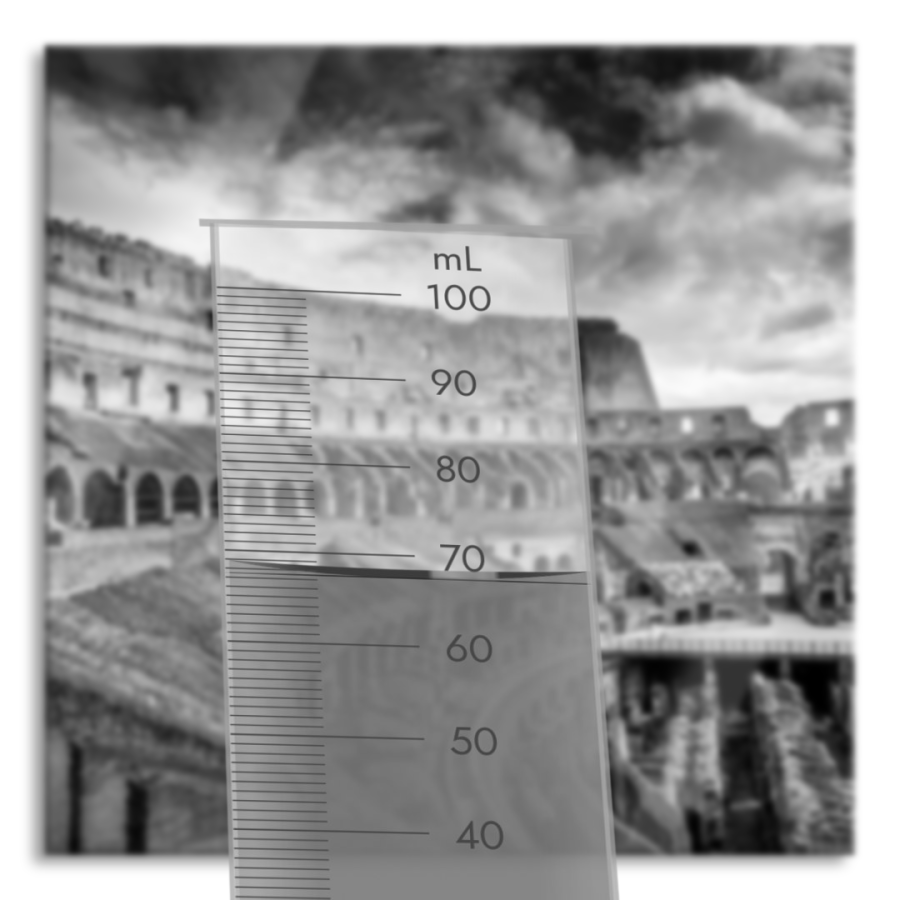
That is **67.5** mL
